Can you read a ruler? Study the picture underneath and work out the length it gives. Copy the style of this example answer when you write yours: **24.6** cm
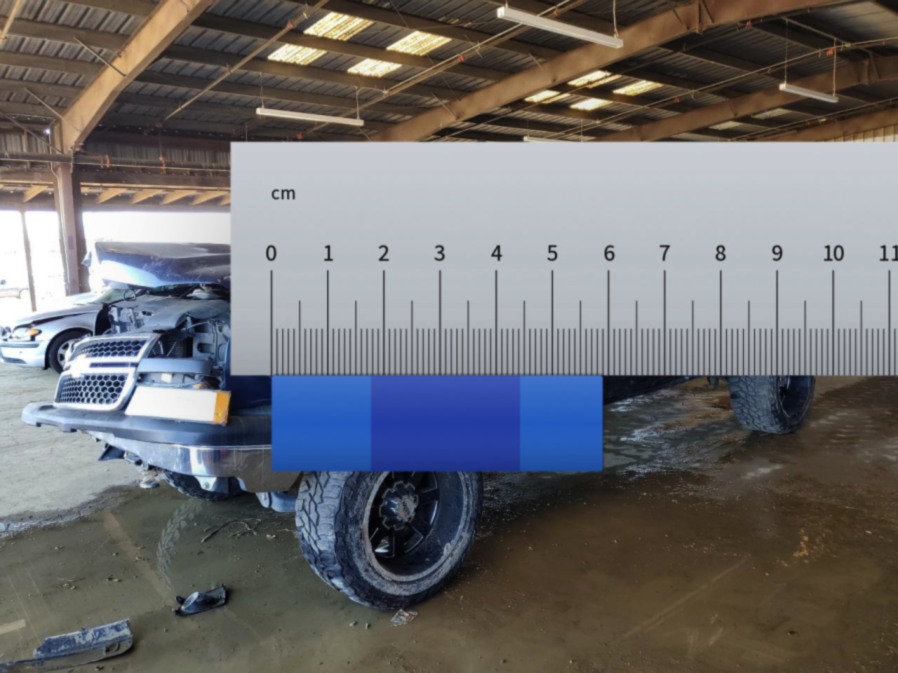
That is **5.9** cm
